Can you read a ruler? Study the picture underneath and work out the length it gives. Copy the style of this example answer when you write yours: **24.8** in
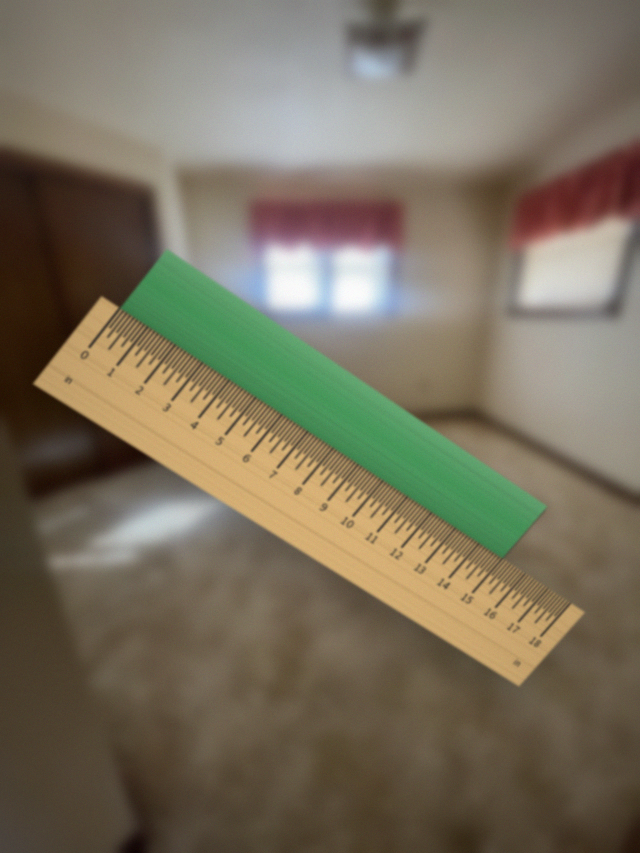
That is **15** in
